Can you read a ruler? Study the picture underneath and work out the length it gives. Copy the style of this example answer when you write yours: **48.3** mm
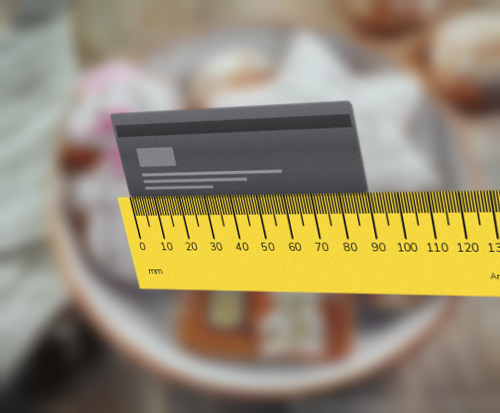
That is **90** mm
